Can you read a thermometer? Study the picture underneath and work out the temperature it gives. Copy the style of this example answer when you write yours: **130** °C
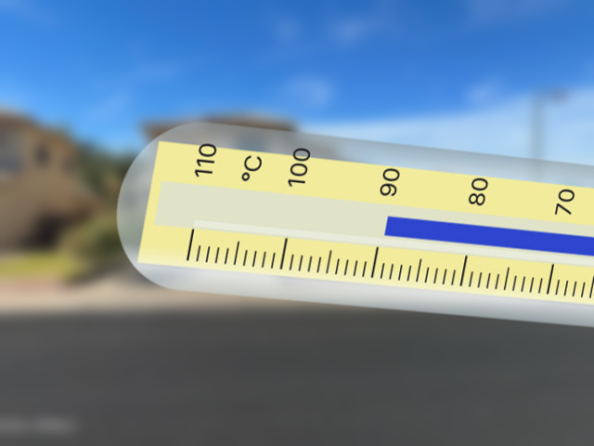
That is **89.5** °C
